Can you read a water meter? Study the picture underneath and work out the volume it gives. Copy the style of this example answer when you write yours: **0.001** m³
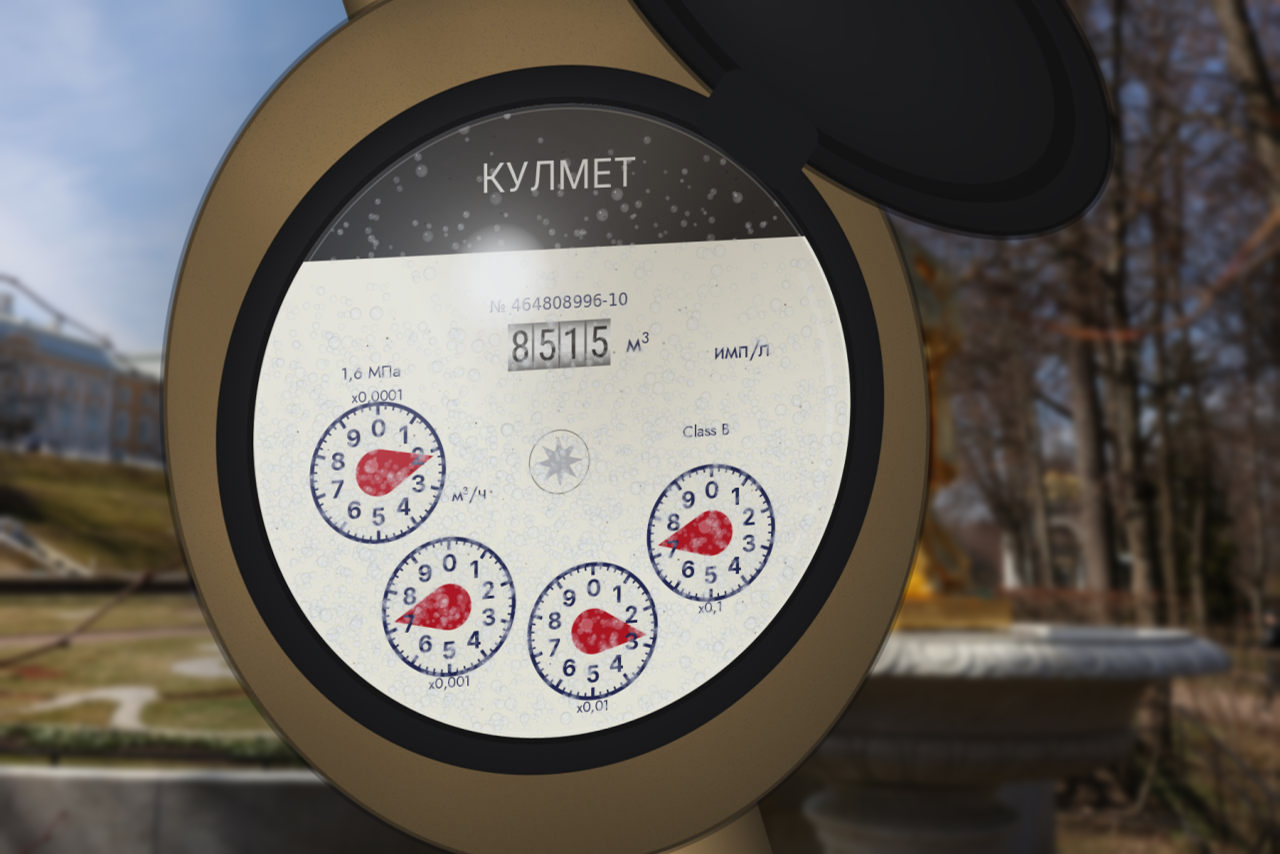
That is **8515.7272** m³
